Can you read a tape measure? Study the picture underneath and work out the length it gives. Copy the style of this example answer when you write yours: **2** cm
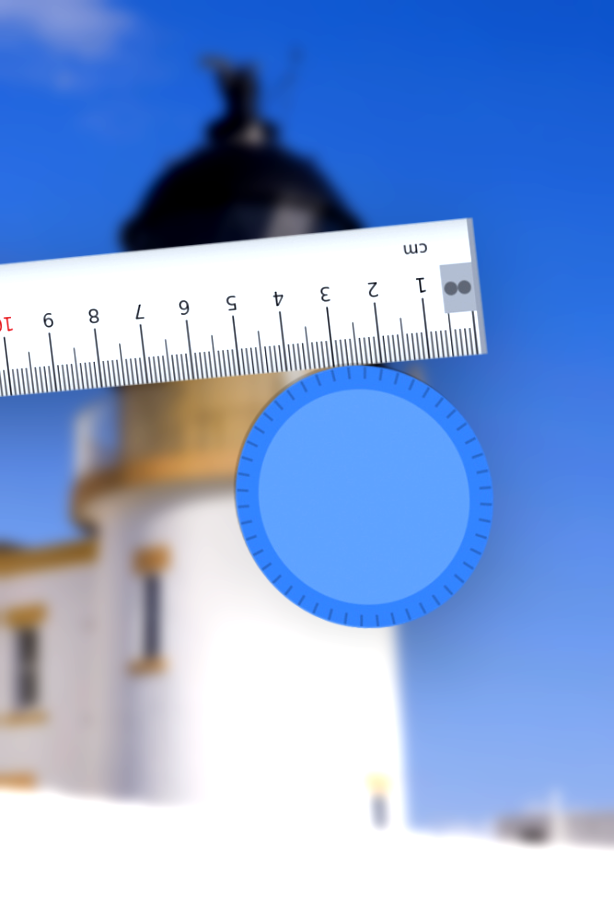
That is **5.4** cm
